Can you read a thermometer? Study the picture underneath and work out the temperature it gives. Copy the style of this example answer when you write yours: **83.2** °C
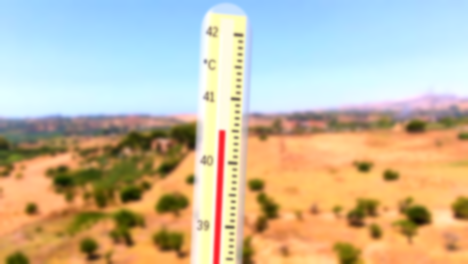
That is **40.5** °C
